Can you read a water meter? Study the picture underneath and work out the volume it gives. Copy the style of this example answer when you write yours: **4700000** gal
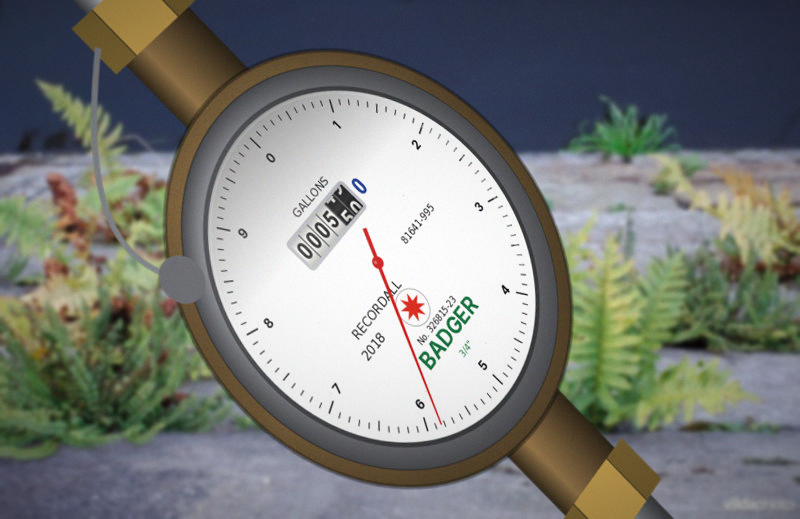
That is **5495.8** gal
